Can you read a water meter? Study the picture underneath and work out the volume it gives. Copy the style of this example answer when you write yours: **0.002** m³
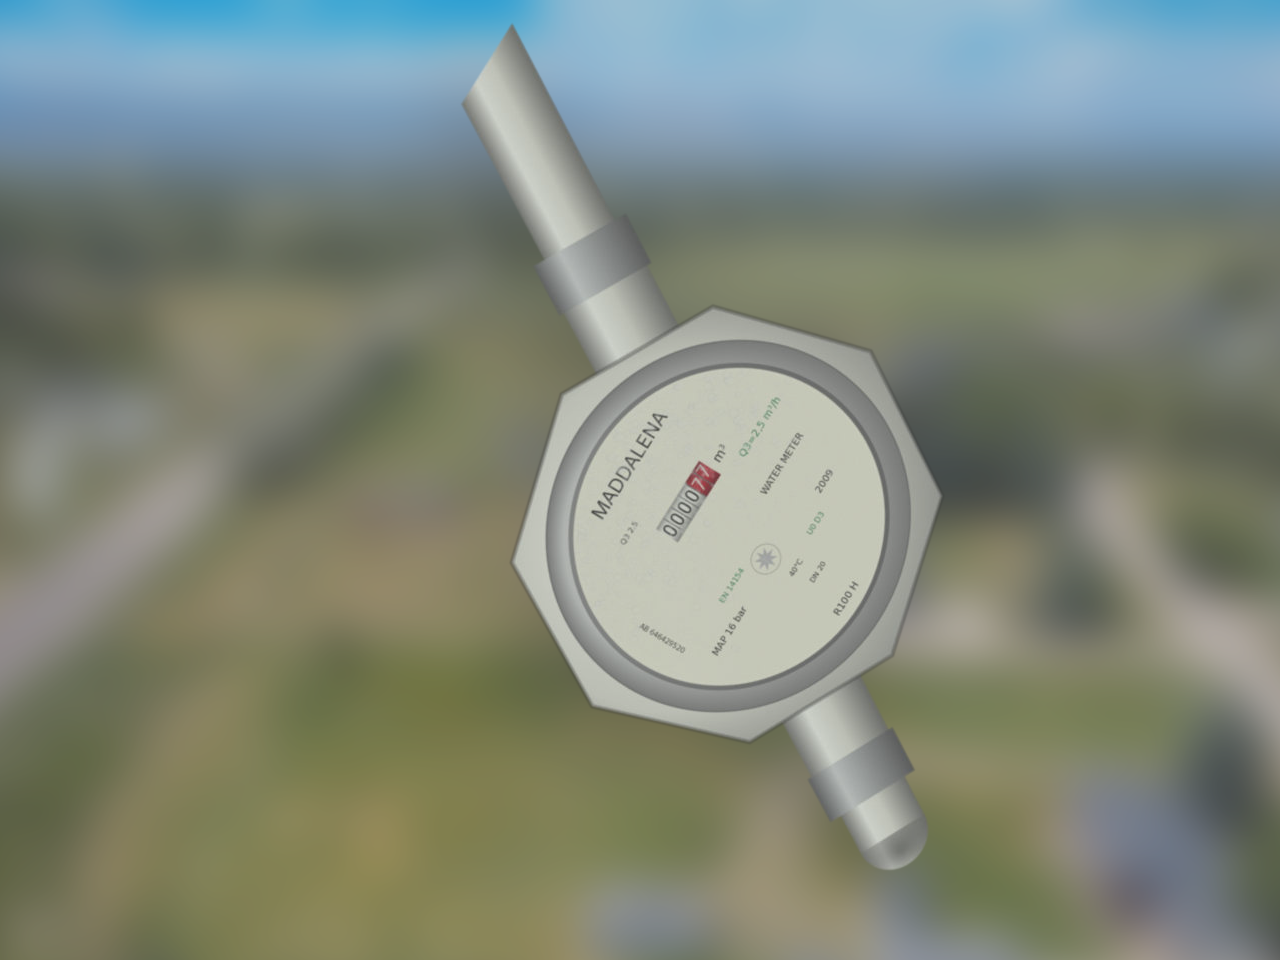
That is **0.77** m³
